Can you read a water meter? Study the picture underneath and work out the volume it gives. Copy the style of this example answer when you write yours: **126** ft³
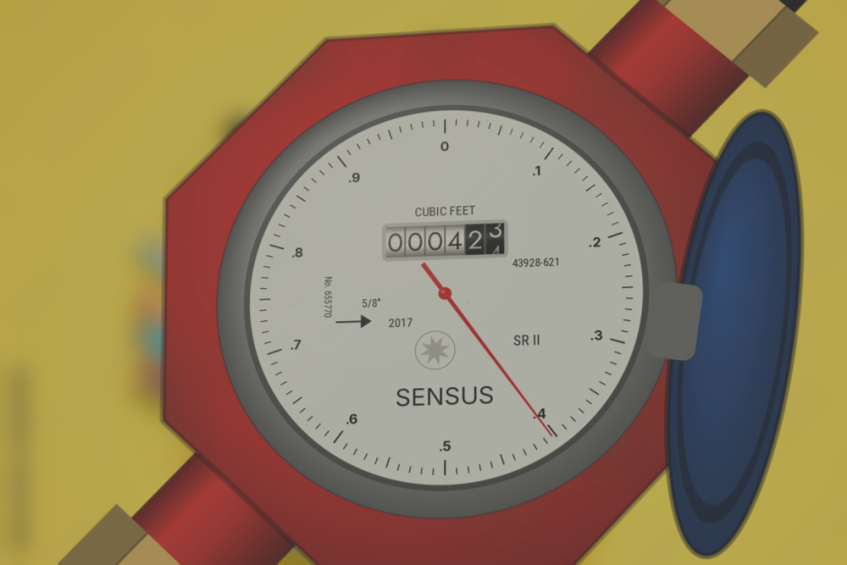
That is **423.40** ft³
